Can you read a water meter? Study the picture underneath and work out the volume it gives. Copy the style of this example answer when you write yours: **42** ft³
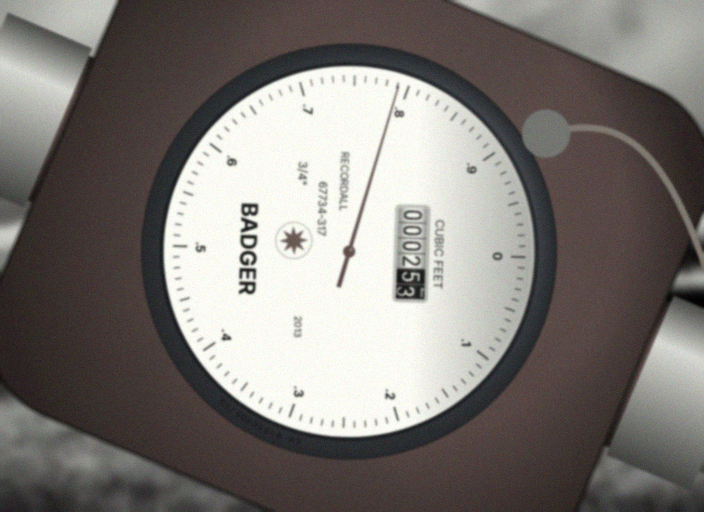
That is **252.79** ft³
